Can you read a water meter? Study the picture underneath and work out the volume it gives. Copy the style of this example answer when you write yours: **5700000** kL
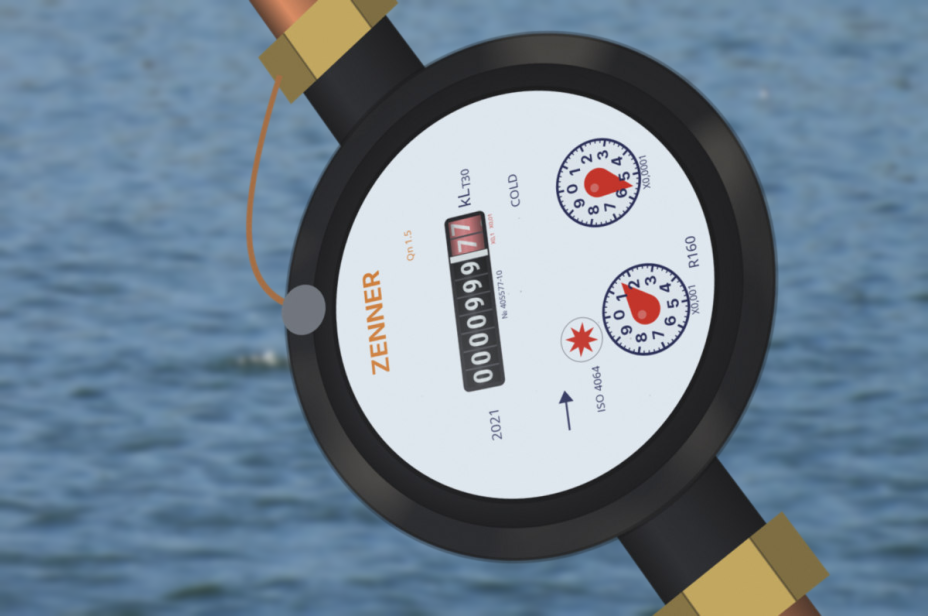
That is **999.7715** kL
